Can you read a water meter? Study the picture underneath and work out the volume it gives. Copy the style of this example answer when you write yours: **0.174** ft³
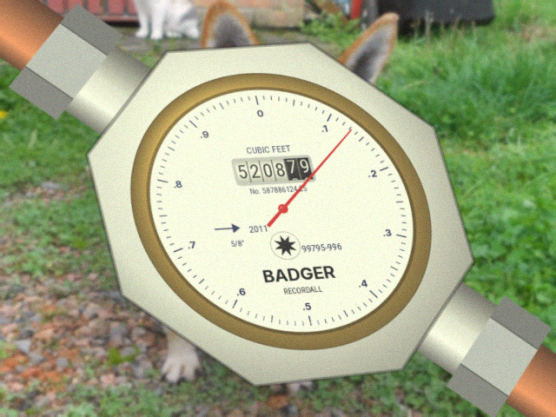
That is **520879.13** ft³
